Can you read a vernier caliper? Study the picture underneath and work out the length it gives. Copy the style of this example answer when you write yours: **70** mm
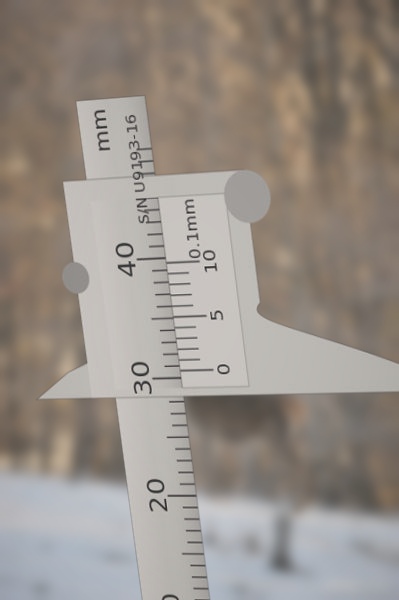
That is **30.6** mm
